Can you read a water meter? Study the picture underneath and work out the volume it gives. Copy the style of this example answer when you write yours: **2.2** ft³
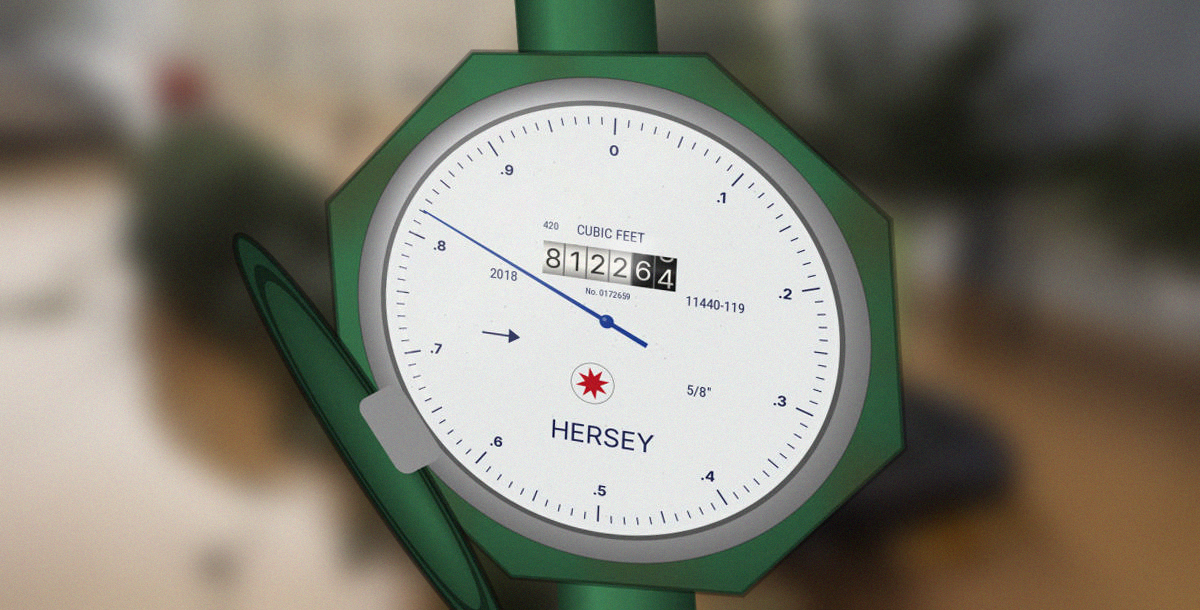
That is **812263.82** ft³
